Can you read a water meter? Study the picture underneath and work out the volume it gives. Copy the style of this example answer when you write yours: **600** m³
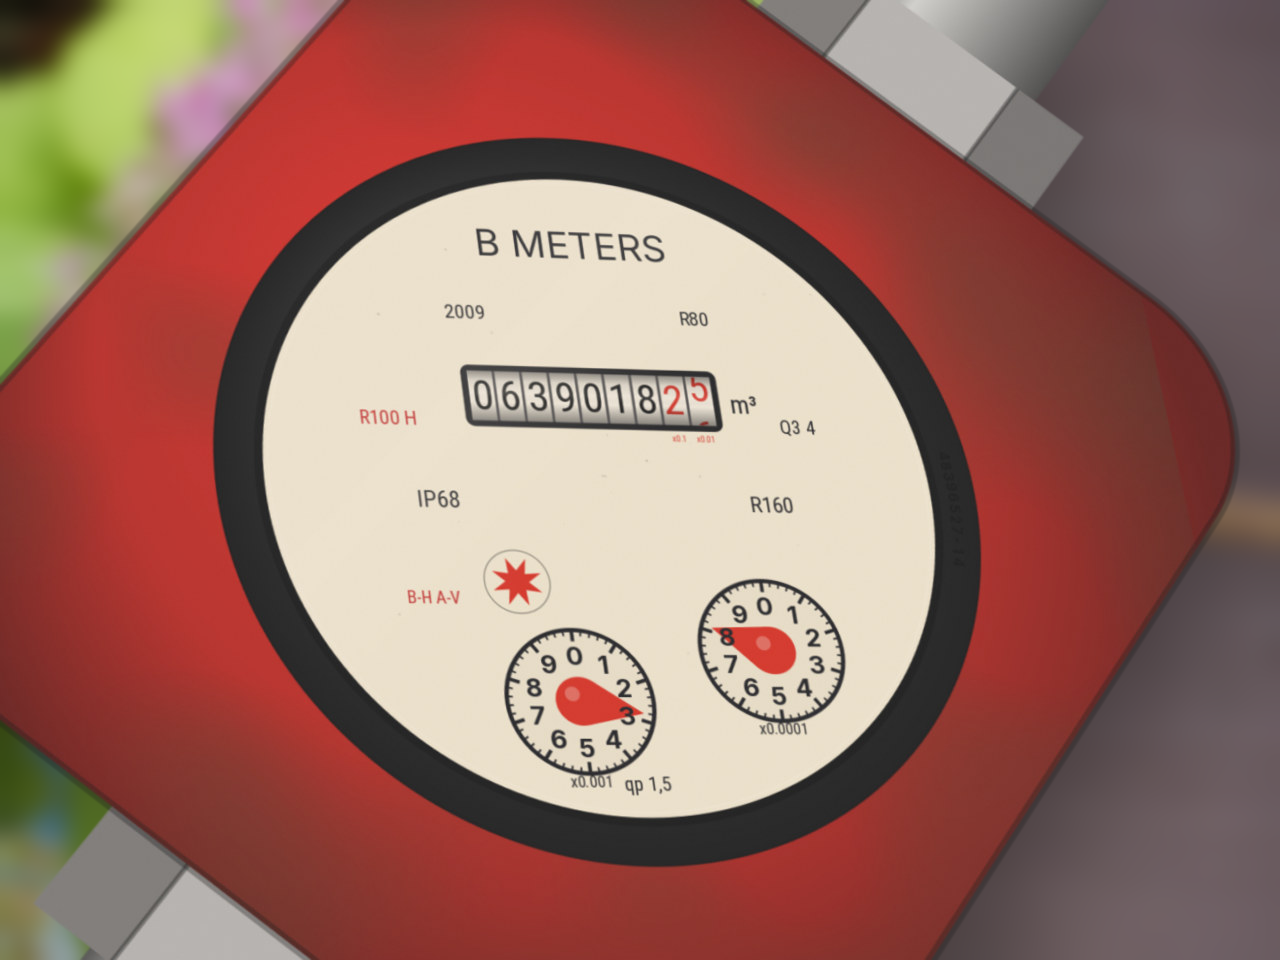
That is **639018.2528** m³
